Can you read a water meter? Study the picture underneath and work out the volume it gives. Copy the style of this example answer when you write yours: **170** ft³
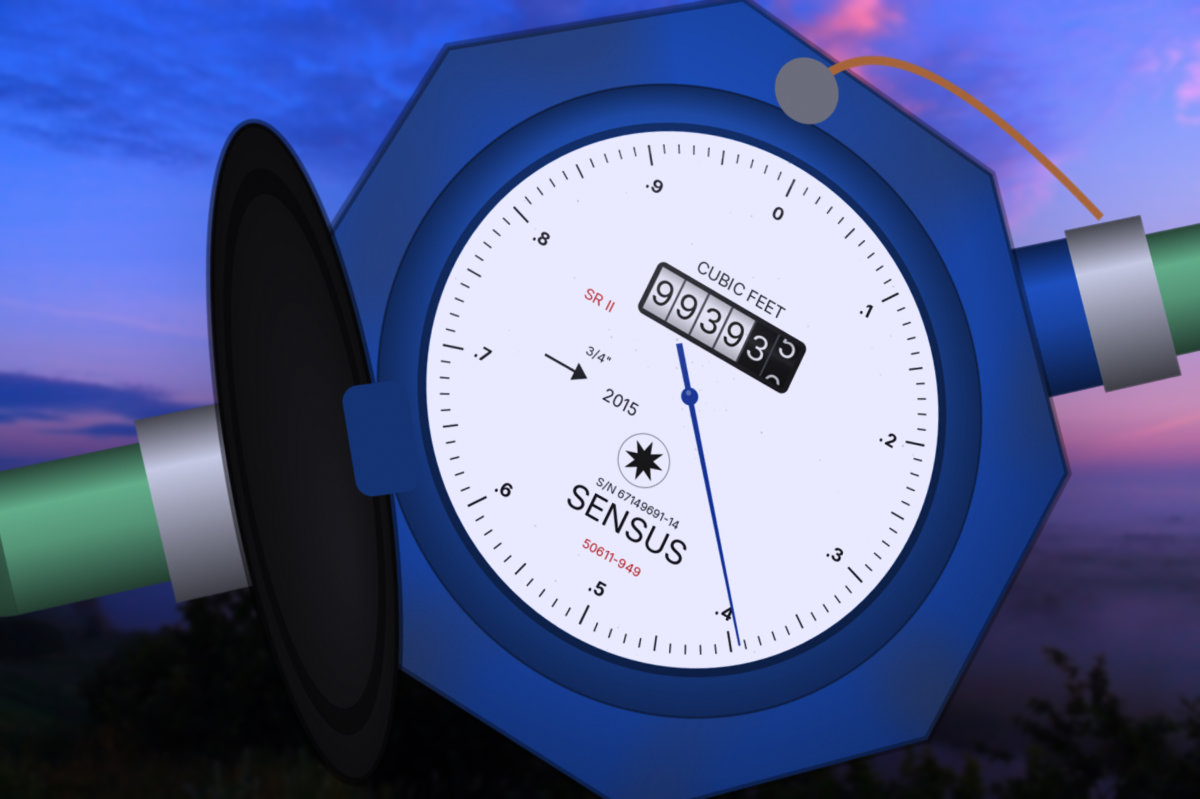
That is **993935.39** ft³
